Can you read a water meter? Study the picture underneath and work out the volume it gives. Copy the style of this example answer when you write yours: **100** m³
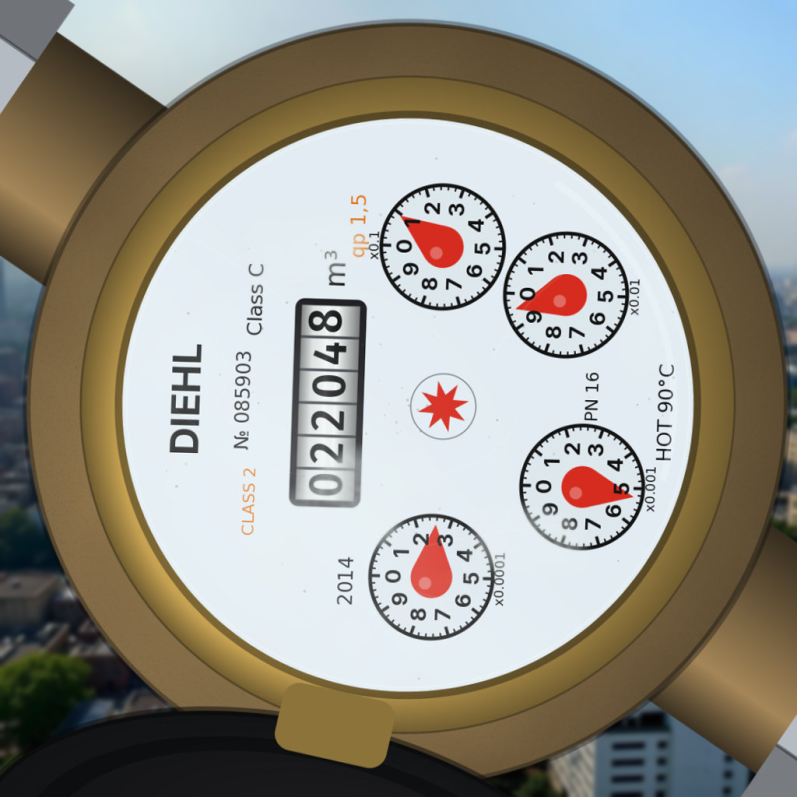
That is **22048.0952** m³
